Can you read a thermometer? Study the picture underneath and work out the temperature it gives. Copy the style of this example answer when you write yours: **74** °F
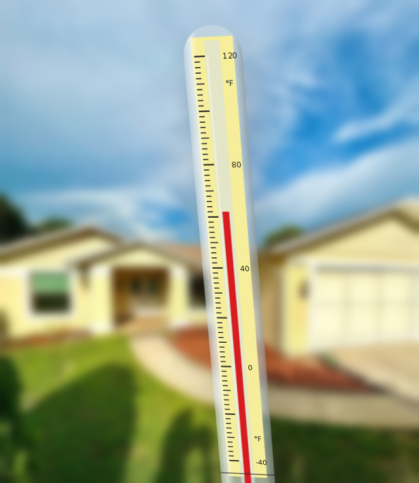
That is **62** °F
